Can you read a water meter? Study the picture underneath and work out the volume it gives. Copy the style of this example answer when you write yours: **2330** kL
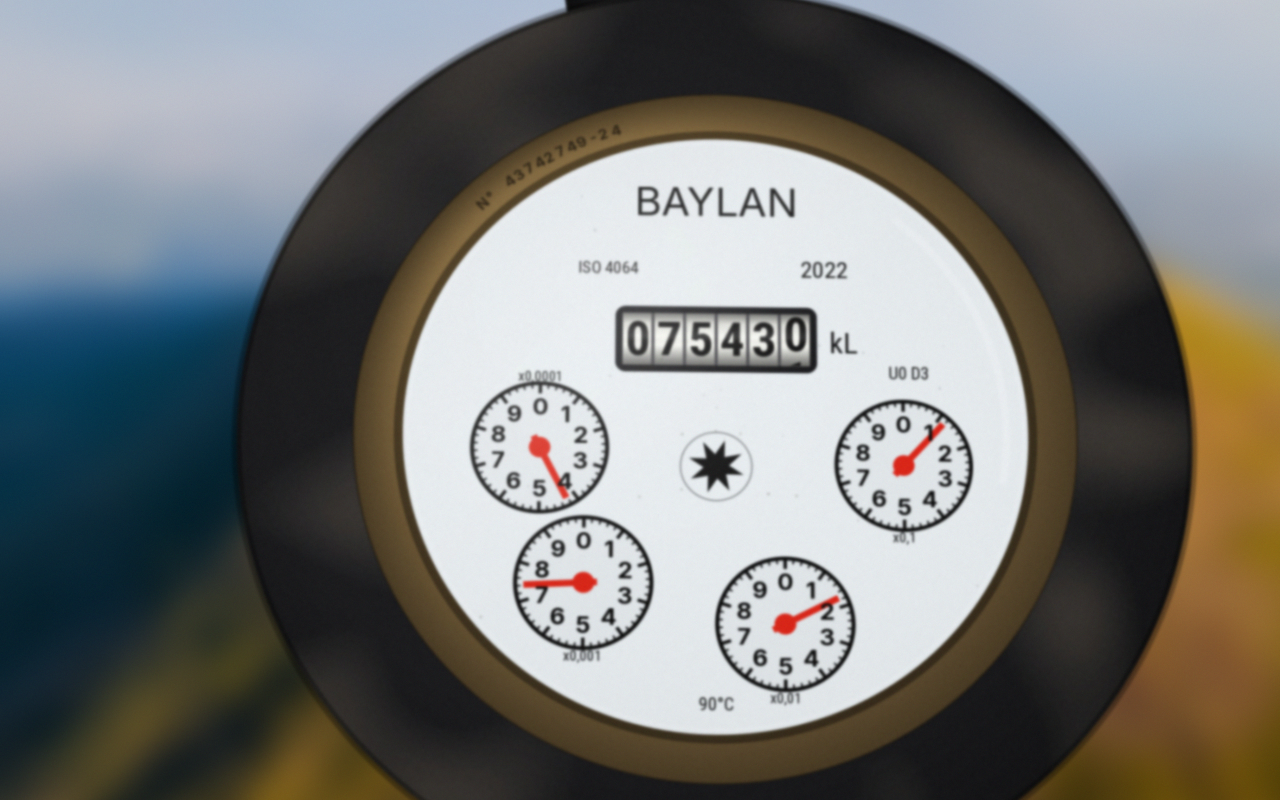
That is **75430.1174** kL
